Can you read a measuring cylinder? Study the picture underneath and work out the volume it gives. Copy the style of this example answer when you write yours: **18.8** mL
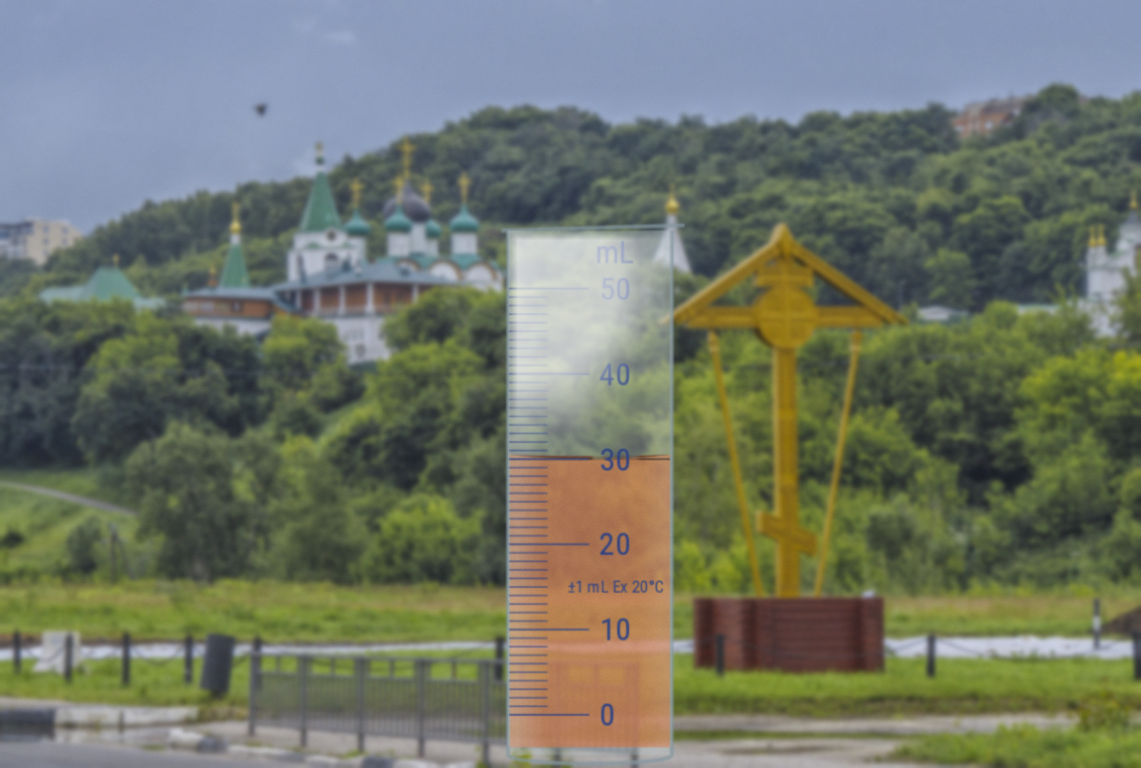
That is **30** mL
